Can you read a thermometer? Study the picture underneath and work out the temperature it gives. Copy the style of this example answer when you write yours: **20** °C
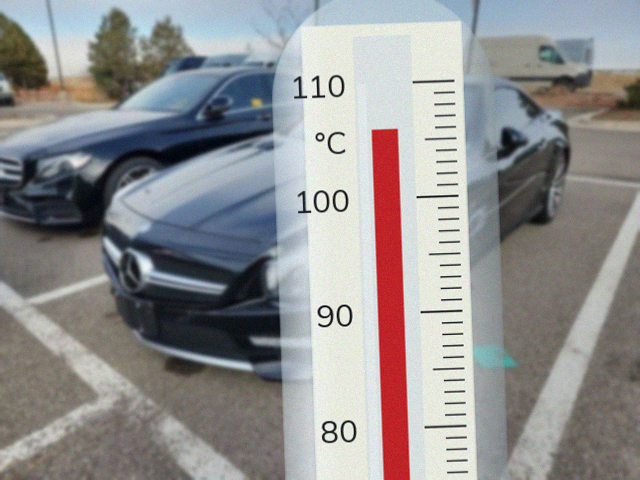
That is **106** °C
